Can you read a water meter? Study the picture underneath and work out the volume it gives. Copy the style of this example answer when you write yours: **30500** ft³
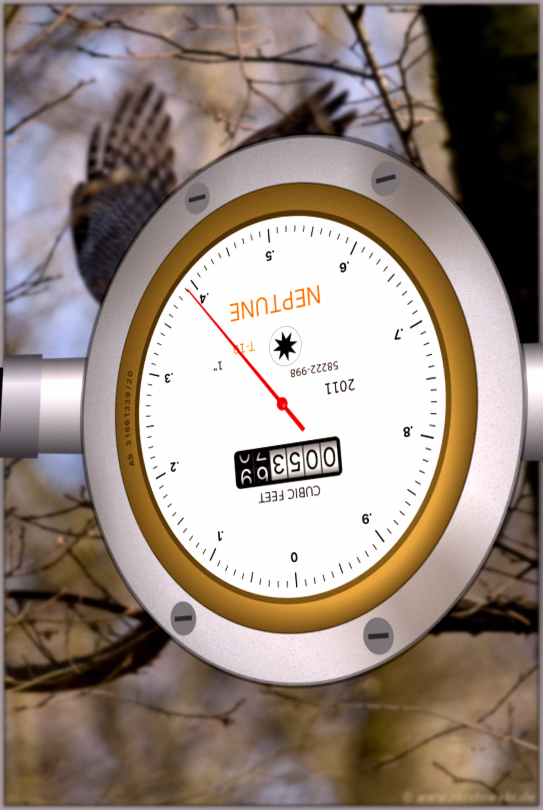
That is **5369.39** ft³
